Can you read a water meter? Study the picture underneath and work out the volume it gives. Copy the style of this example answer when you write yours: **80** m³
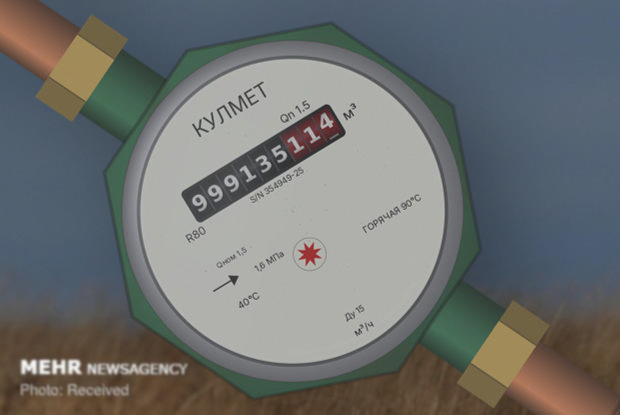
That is **999135.114** m³
